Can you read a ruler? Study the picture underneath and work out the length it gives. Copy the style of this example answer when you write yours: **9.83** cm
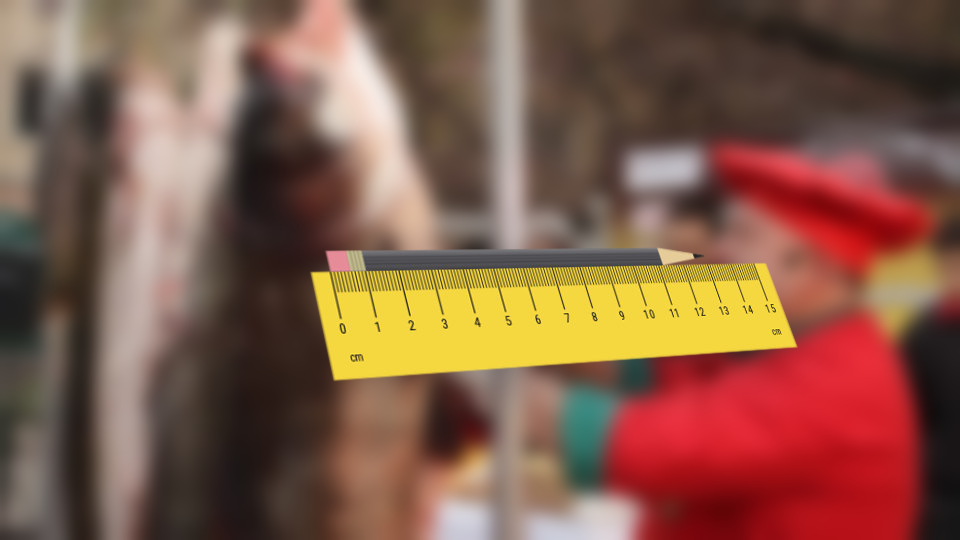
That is **13** cm
